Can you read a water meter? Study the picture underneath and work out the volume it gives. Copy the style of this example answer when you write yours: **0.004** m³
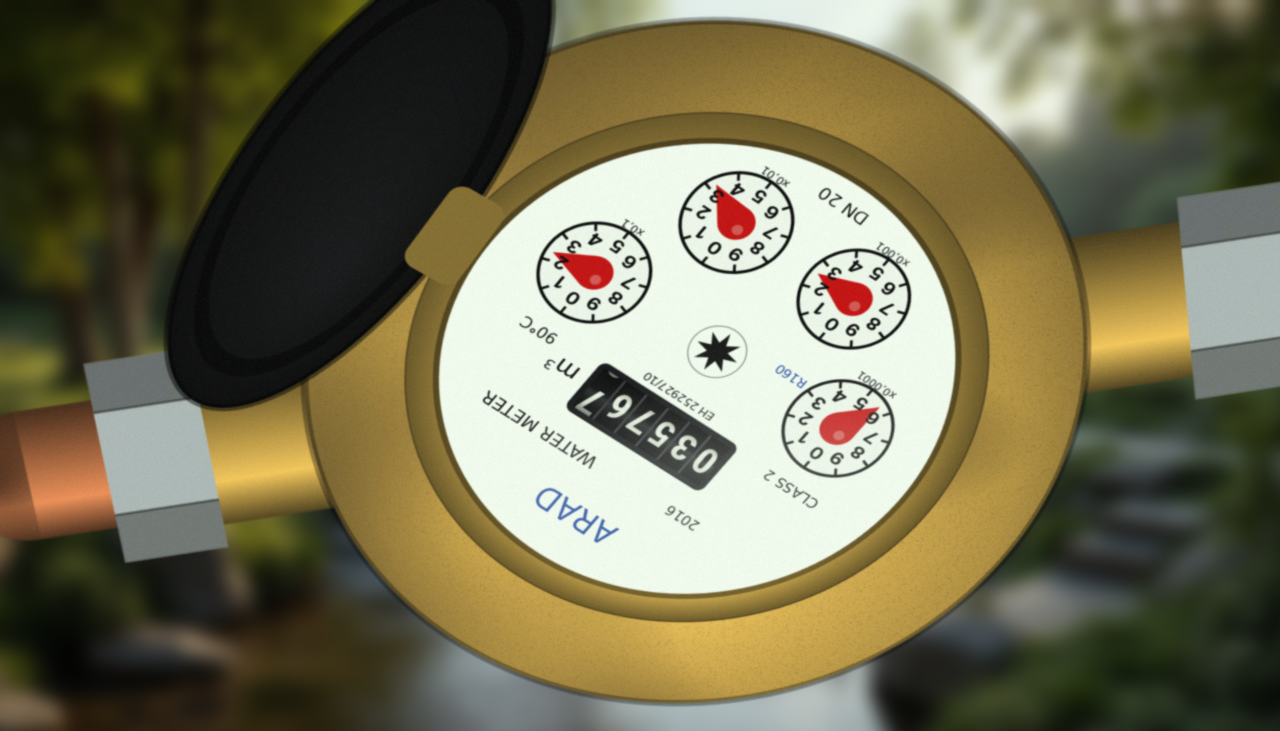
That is **35767.2325** m³
